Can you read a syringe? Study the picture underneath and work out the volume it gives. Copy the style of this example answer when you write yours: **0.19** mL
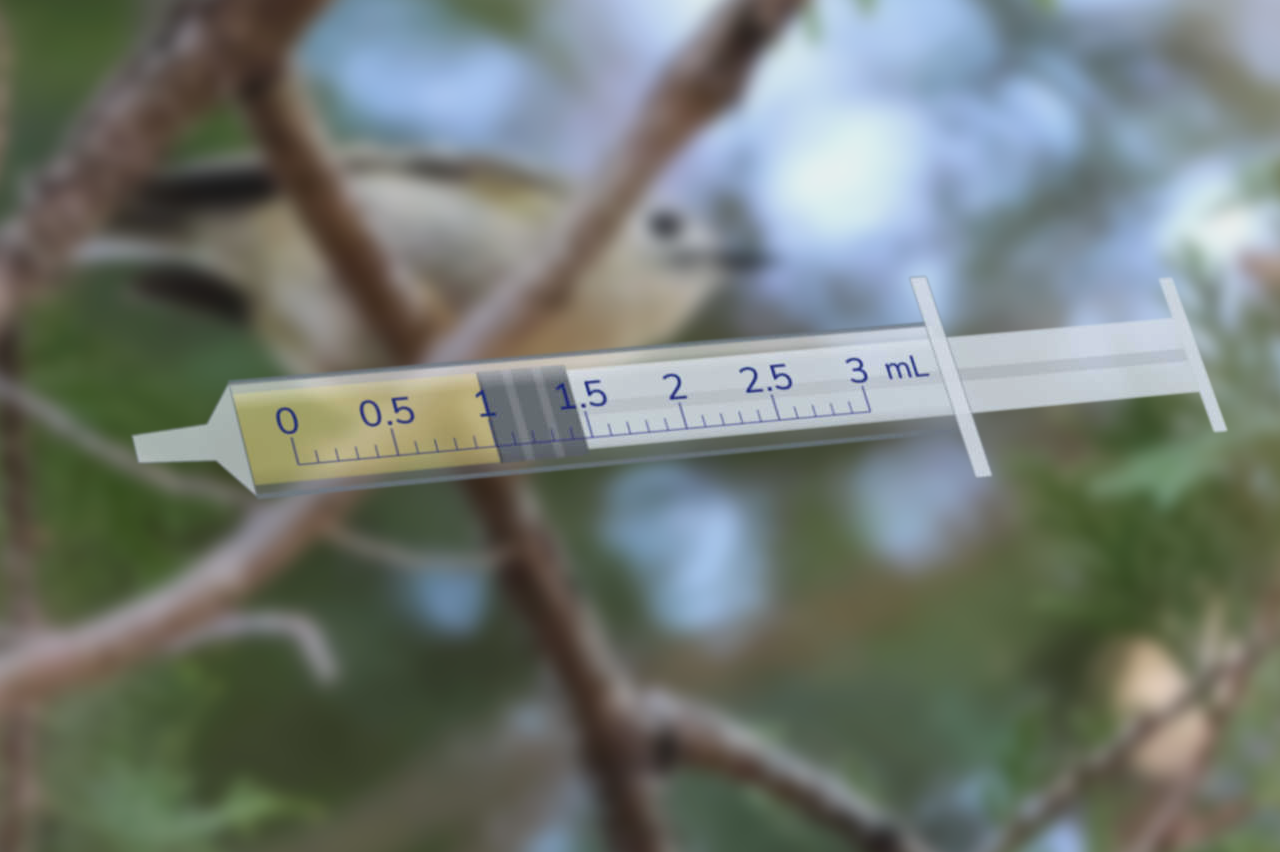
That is **1** mL
